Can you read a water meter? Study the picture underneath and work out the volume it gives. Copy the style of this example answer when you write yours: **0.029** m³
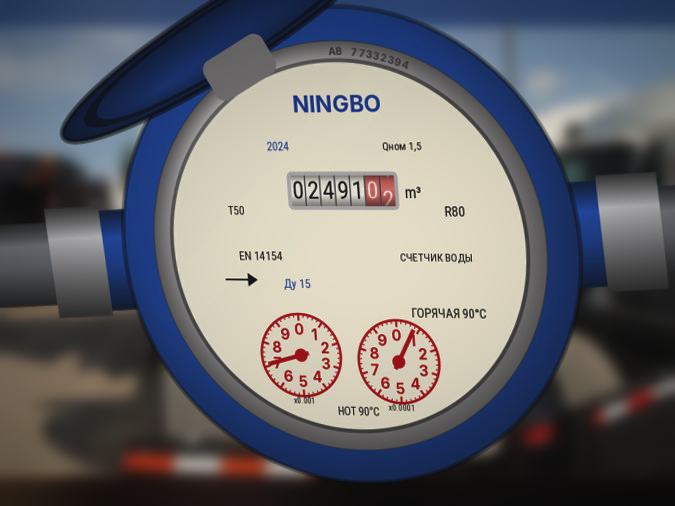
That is **2491.0170** m³
